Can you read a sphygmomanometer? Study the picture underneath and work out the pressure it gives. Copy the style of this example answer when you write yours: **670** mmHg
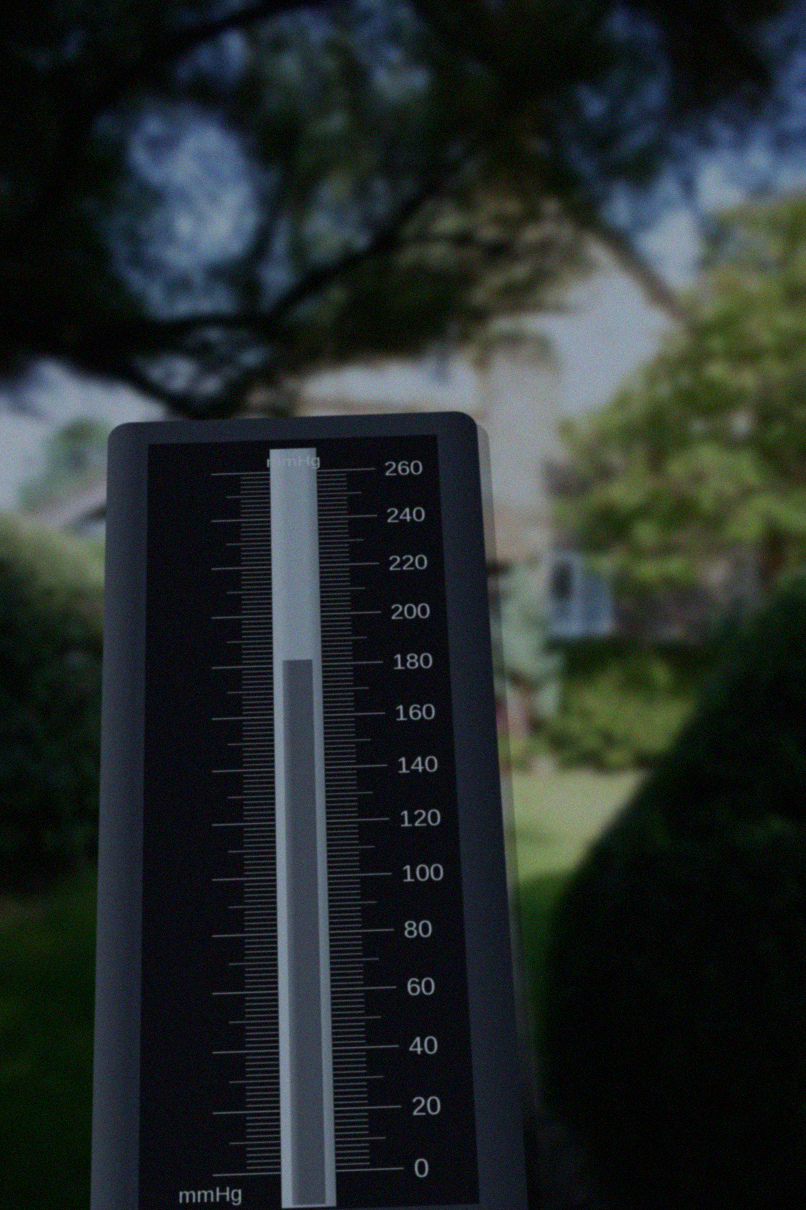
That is **182** mmHg
